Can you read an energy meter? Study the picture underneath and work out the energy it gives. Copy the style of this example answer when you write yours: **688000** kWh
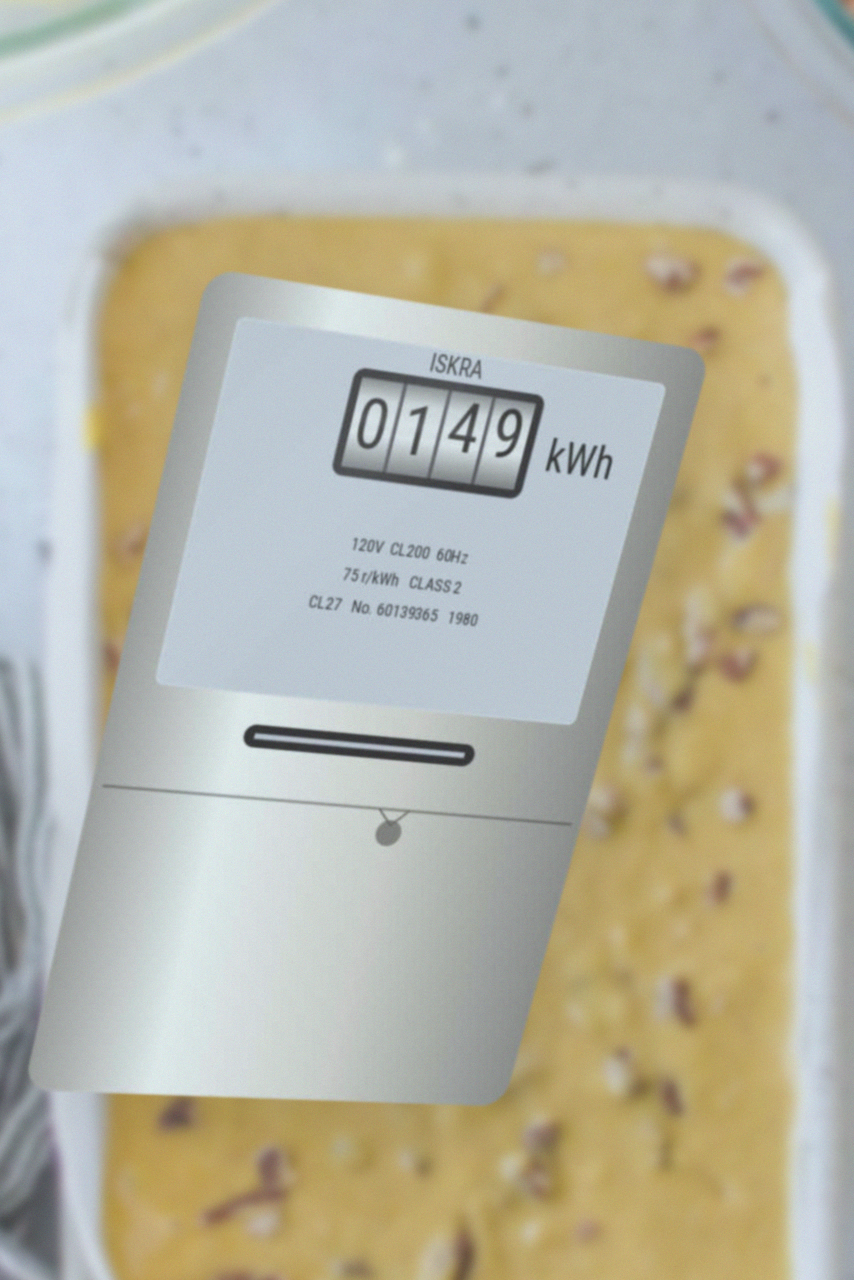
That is **149** kWh
